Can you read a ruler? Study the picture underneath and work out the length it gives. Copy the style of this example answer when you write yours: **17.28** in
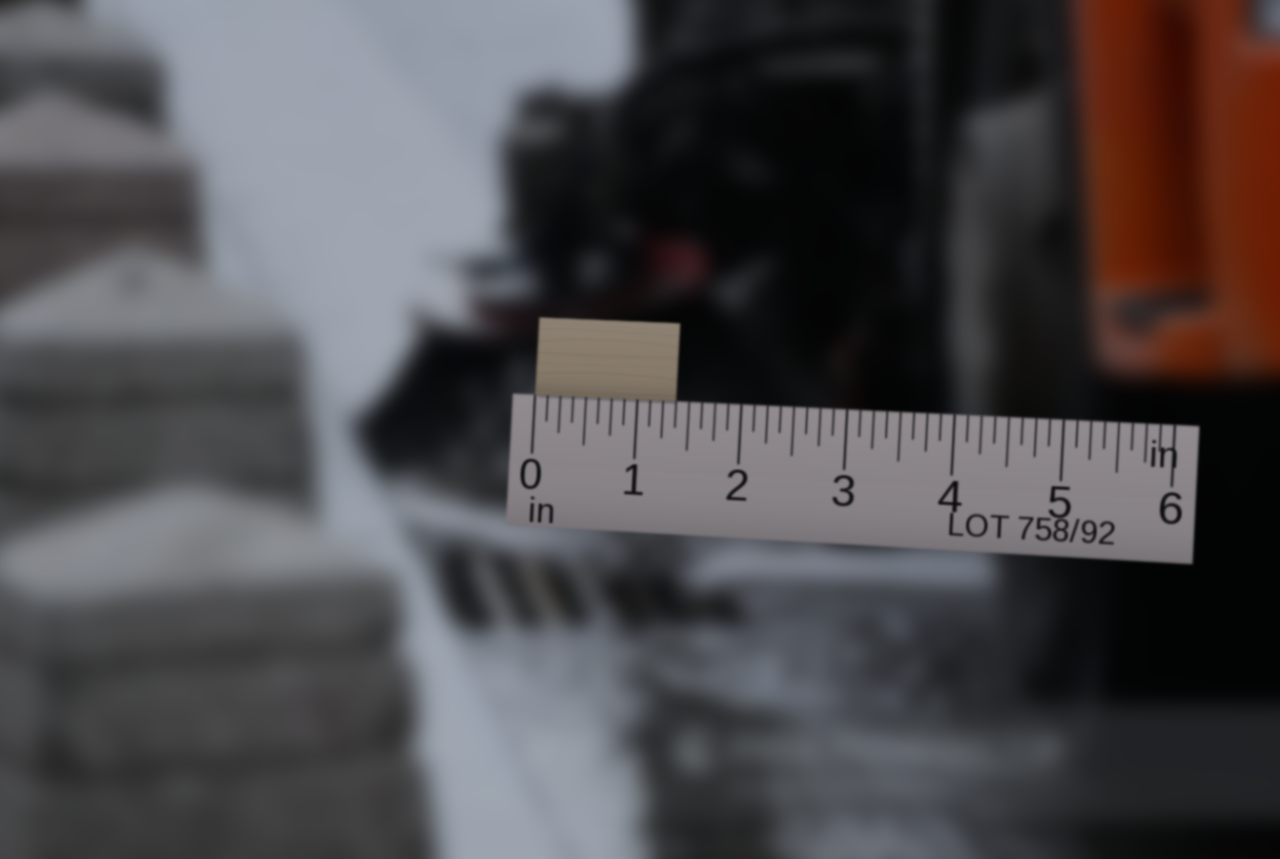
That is **1.375** in
